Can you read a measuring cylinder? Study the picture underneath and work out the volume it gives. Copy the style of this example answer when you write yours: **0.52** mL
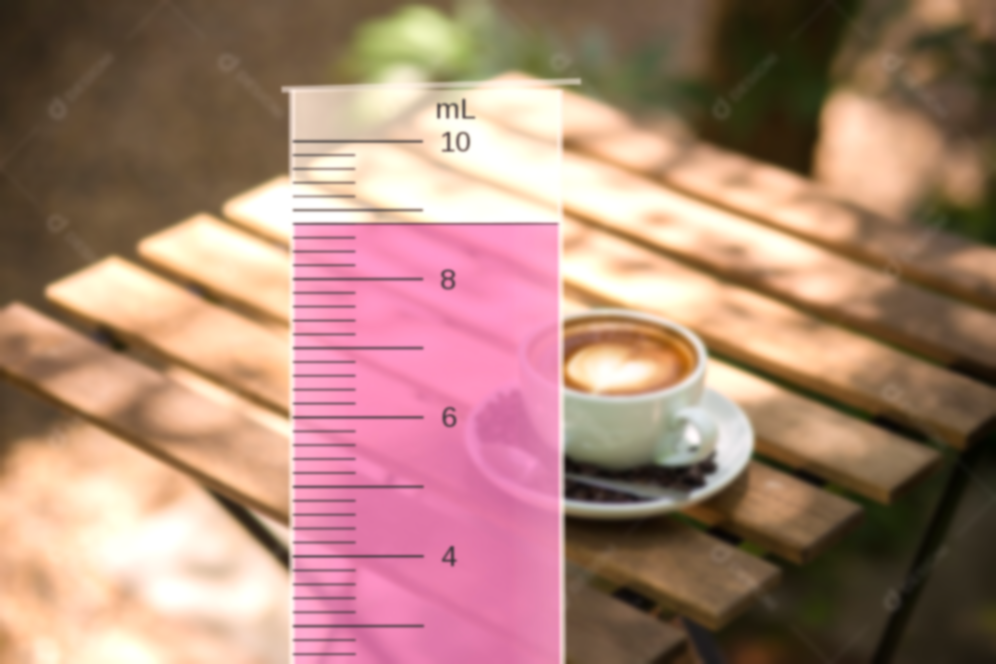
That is **8.8** mL
